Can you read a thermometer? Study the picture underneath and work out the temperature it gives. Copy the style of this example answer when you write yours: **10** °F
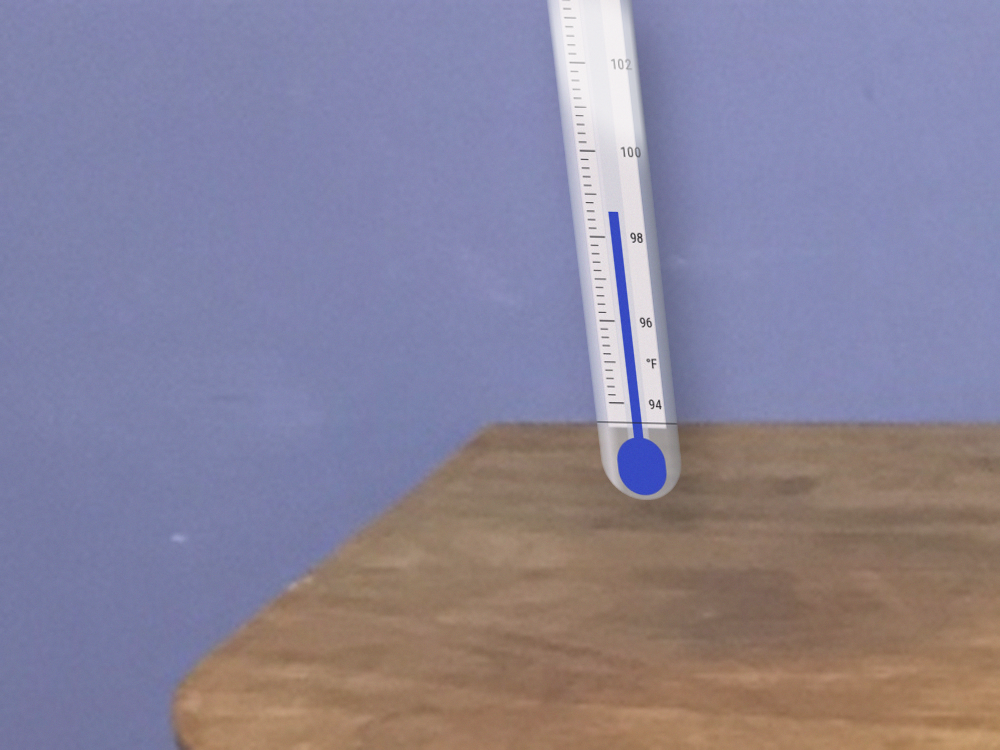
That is **98.6** °F
